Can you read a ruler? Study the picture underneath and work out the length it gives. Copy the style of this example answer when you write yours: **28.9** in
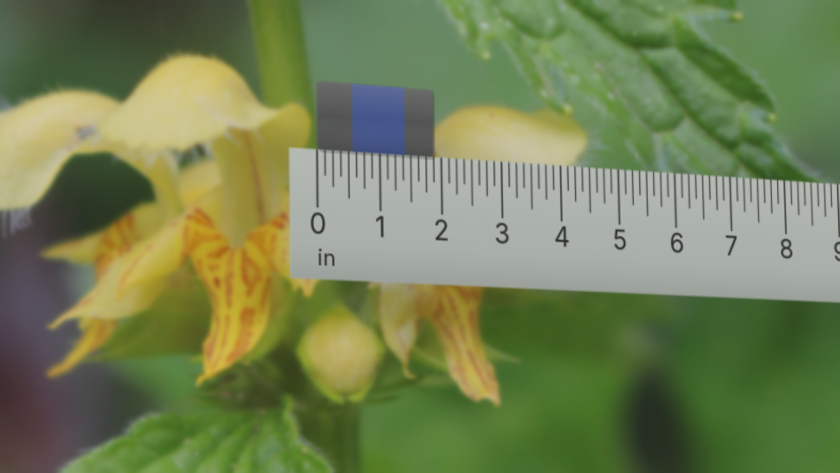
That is **1.875** in
